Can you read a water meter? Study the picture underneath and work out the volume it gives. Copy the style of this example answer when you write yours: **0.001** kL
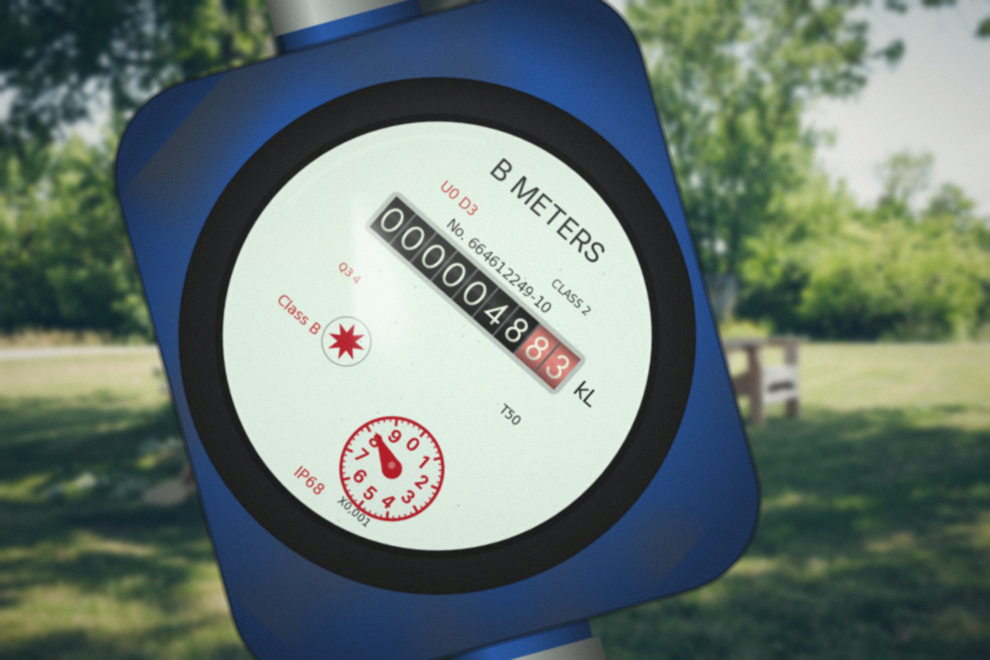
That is **48.838** kL
